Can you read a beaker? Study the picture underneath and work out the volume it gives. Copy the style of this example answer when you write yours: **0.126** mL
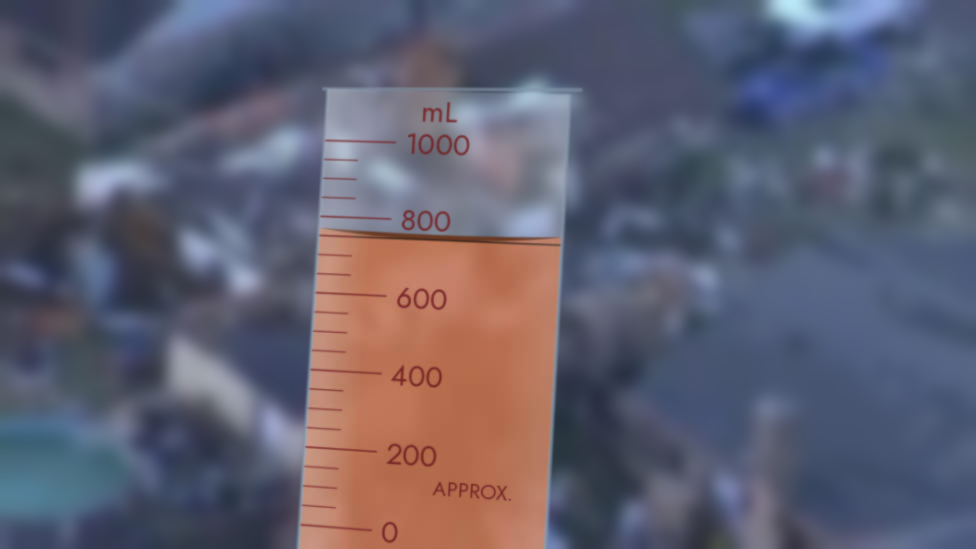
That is **750** mL
